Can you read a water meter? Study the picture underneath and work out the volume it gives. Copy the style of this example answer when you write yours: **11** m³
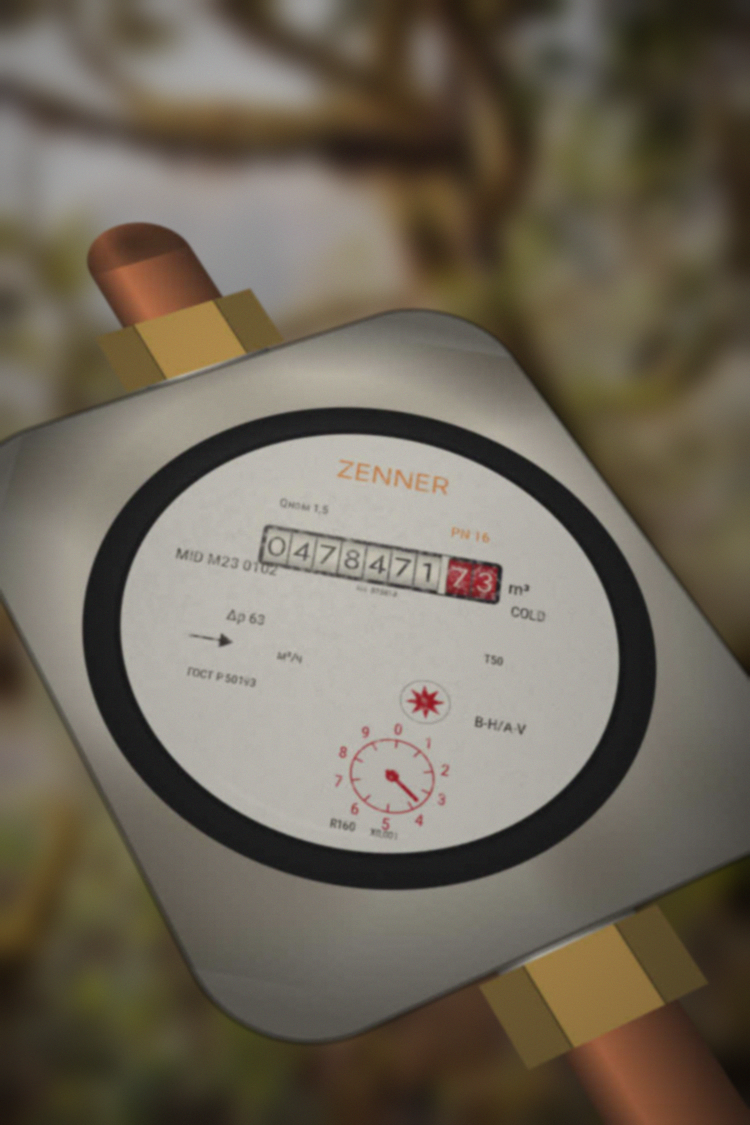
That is **478471.733** m³
